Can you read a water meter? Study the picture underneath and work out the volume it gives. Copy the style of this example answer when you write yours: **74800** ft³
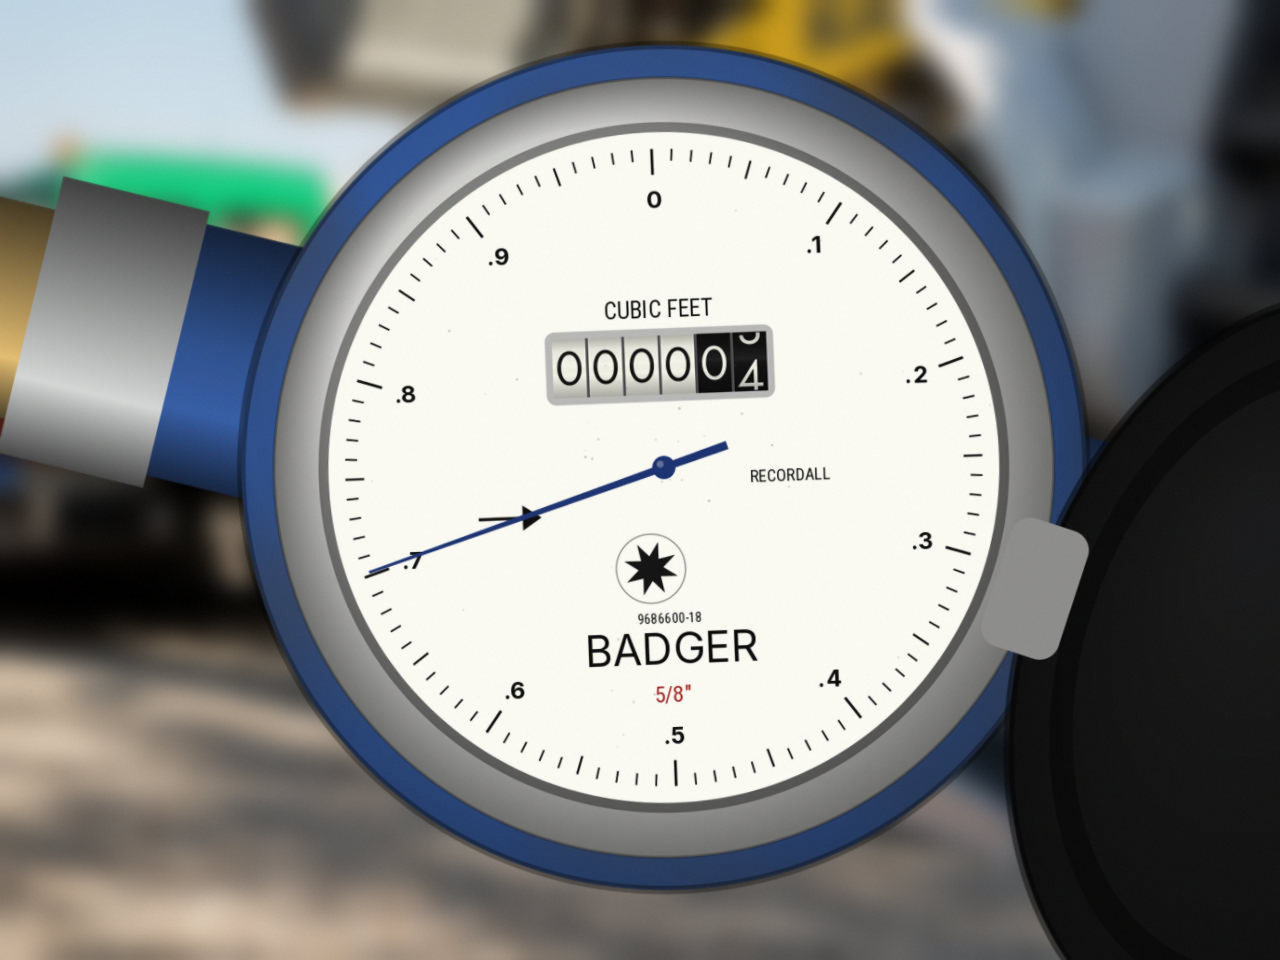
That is **3.70** ft³
